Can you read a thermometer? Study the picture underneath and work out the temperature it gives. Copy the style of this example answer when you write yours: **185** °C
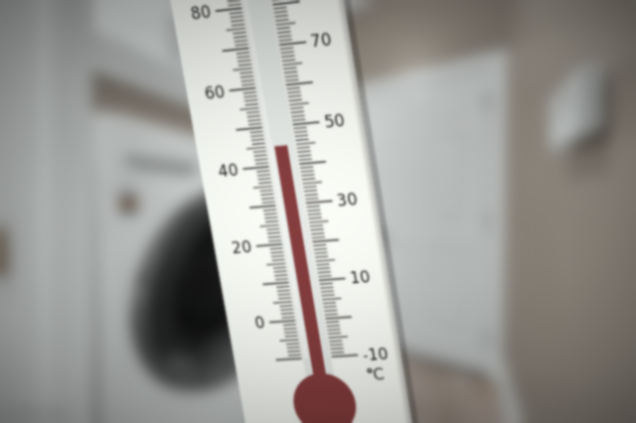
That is **45** °C
